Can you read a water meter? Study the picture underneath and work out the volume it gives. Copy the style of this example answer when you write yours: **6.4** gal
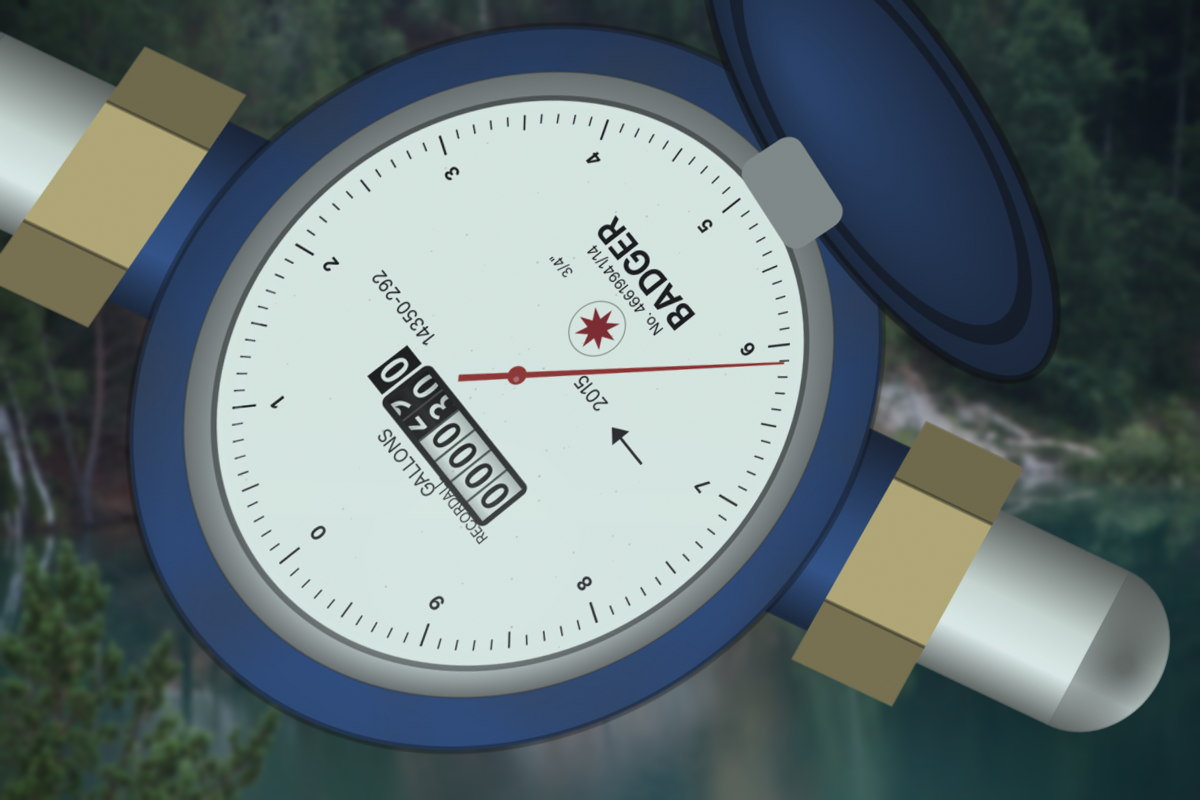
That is **296.1** gal
